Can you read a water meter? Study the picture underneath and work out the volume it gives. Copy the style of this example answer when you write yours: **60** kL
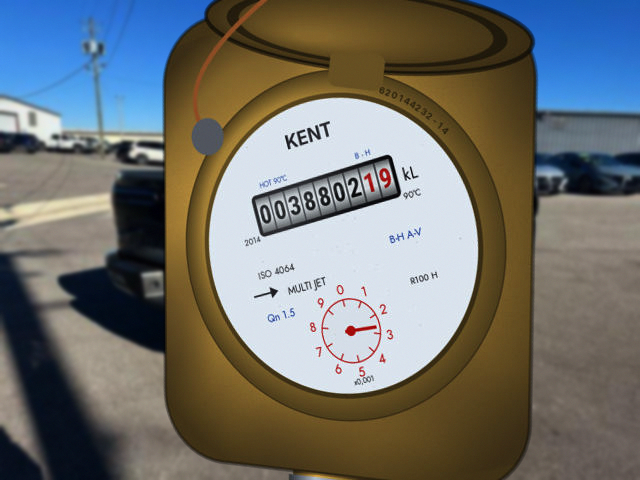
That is **38802.192** kL
